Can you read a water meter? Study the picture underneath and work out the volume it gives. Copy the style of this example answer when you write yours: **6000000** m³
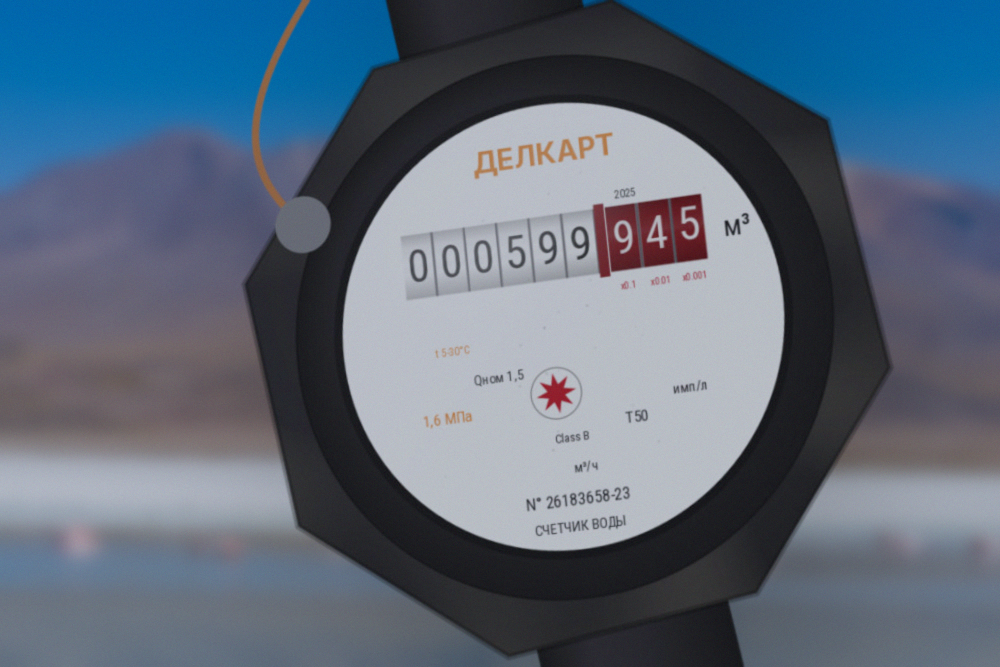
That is **599.945** m³
